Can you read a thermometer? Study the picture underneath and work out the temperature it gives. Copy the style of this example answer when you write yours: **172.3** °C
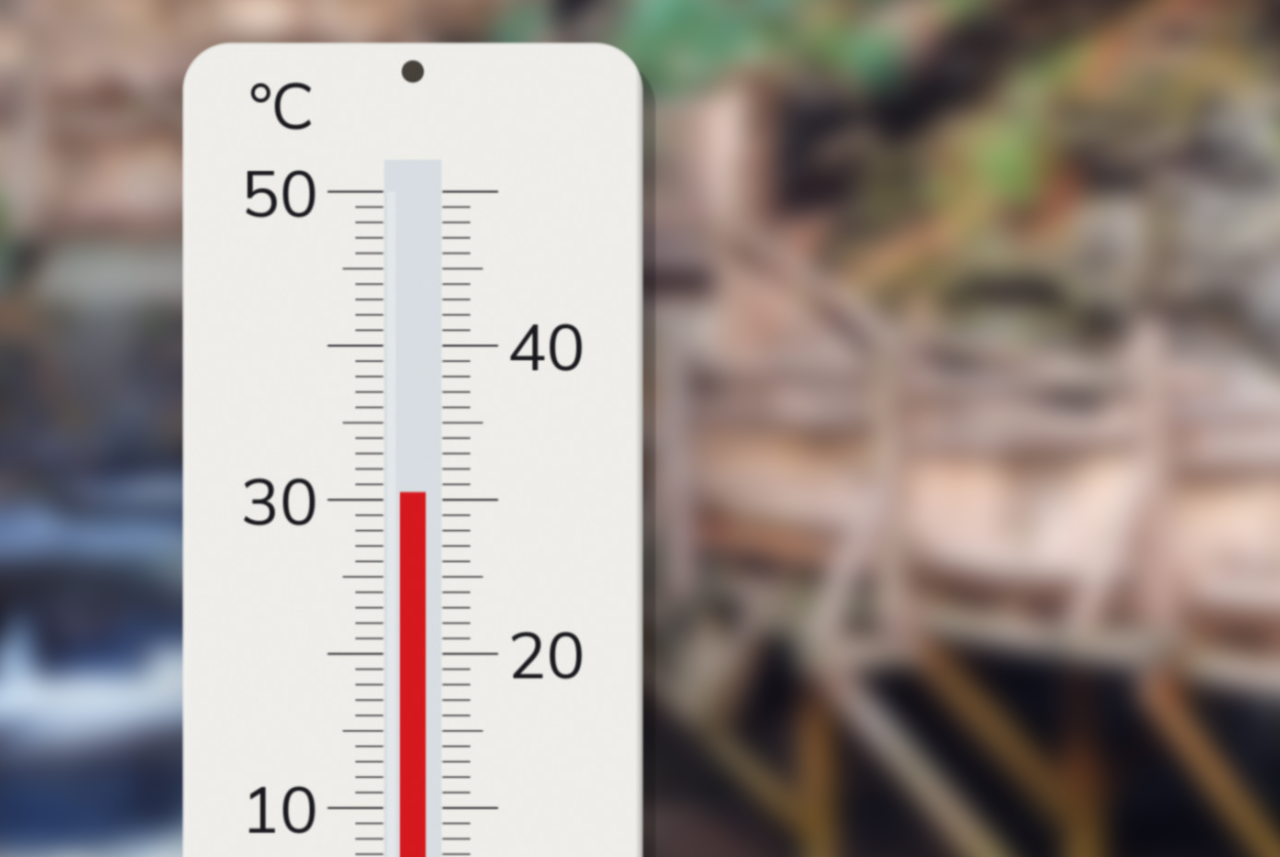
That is **30.5** °C
